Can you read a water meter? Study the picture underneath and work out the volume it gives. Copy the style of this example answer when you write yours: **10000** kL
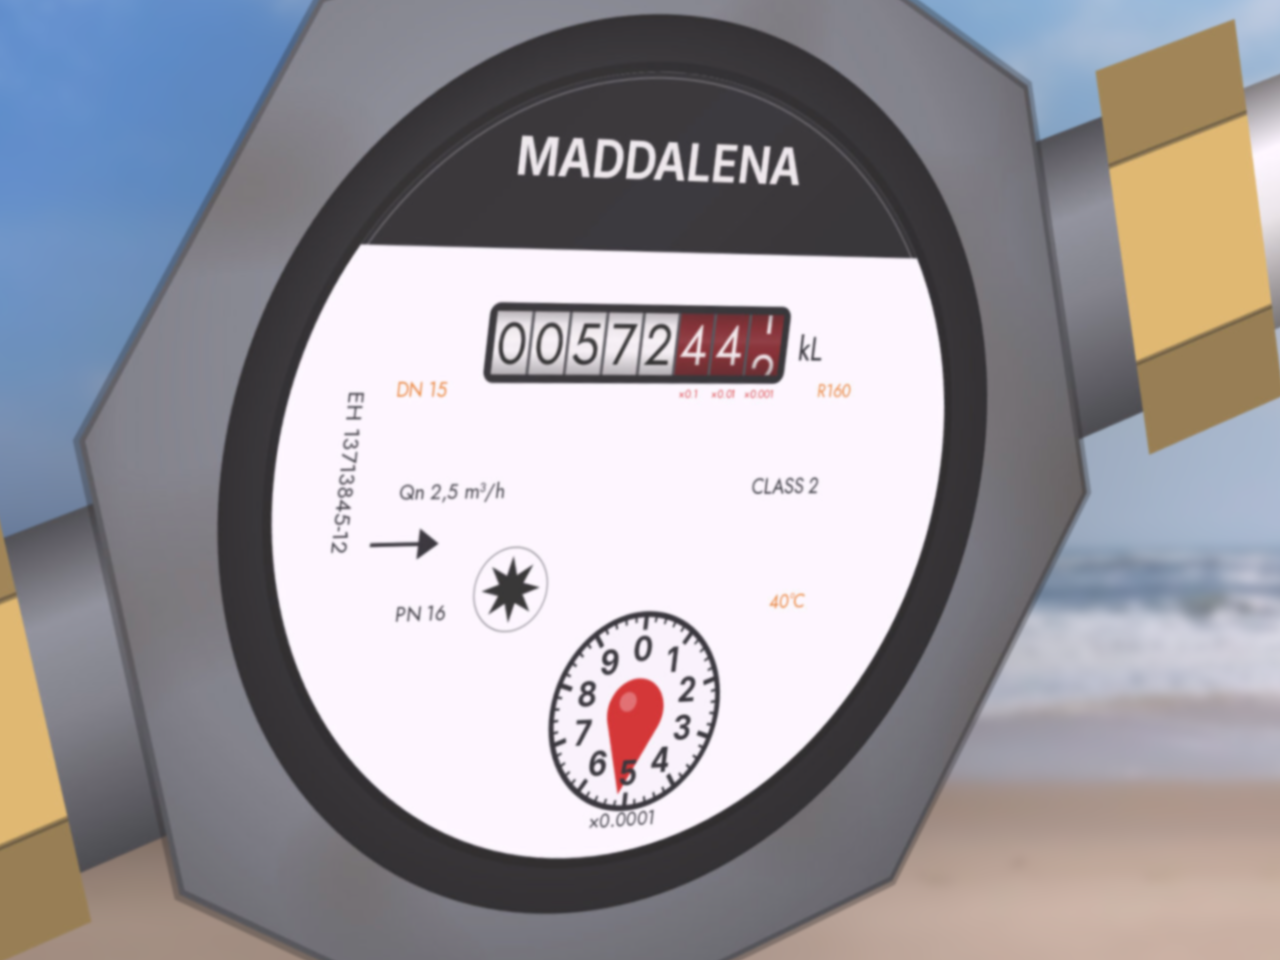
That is **572.4415** kL
